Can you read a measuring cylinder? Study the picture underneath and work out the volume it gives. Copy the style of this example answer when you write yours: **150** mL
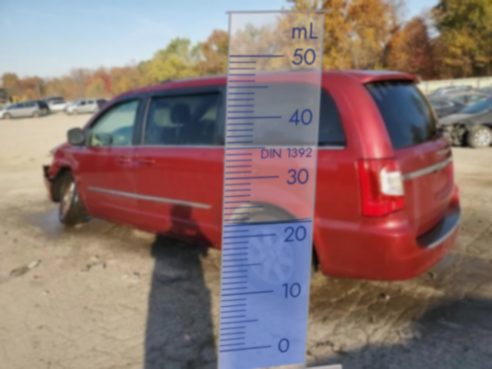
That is **22** mL
